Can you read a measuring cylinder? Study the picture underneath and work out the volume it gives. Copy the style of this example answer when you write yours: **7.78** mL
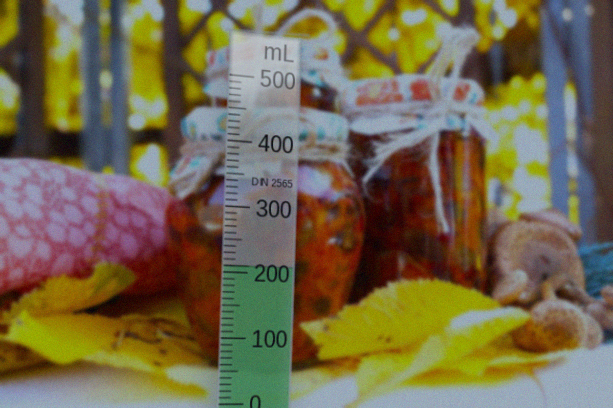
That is **210** mL
